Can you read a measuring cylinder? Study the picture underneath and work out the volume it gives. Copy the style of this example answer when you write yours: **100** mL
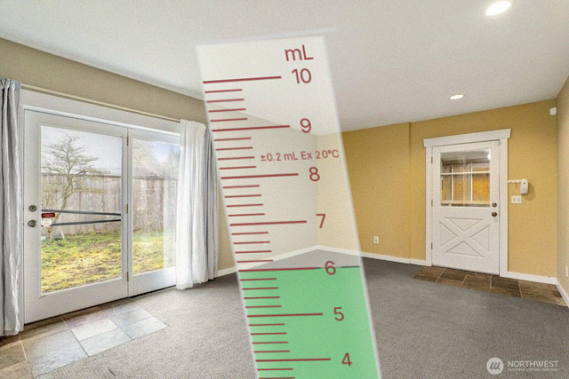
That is **6** mL
